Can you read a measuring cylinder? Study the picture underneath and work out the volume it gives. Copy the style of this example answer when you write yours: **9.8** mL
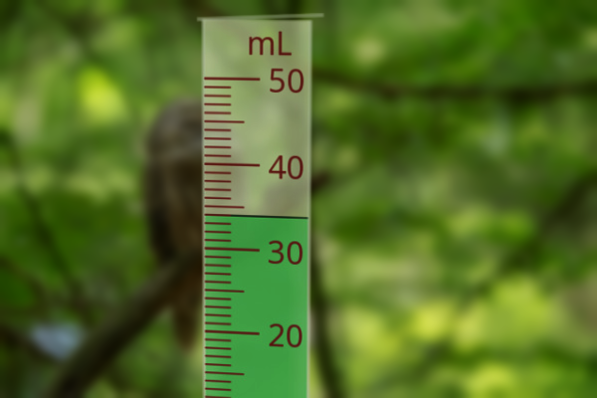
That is **34** mL
